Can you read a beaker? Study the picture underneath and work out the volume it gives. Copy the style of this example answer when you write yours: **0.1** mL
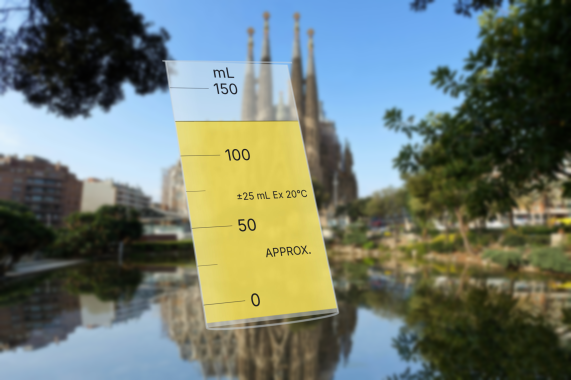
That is **125** mL
